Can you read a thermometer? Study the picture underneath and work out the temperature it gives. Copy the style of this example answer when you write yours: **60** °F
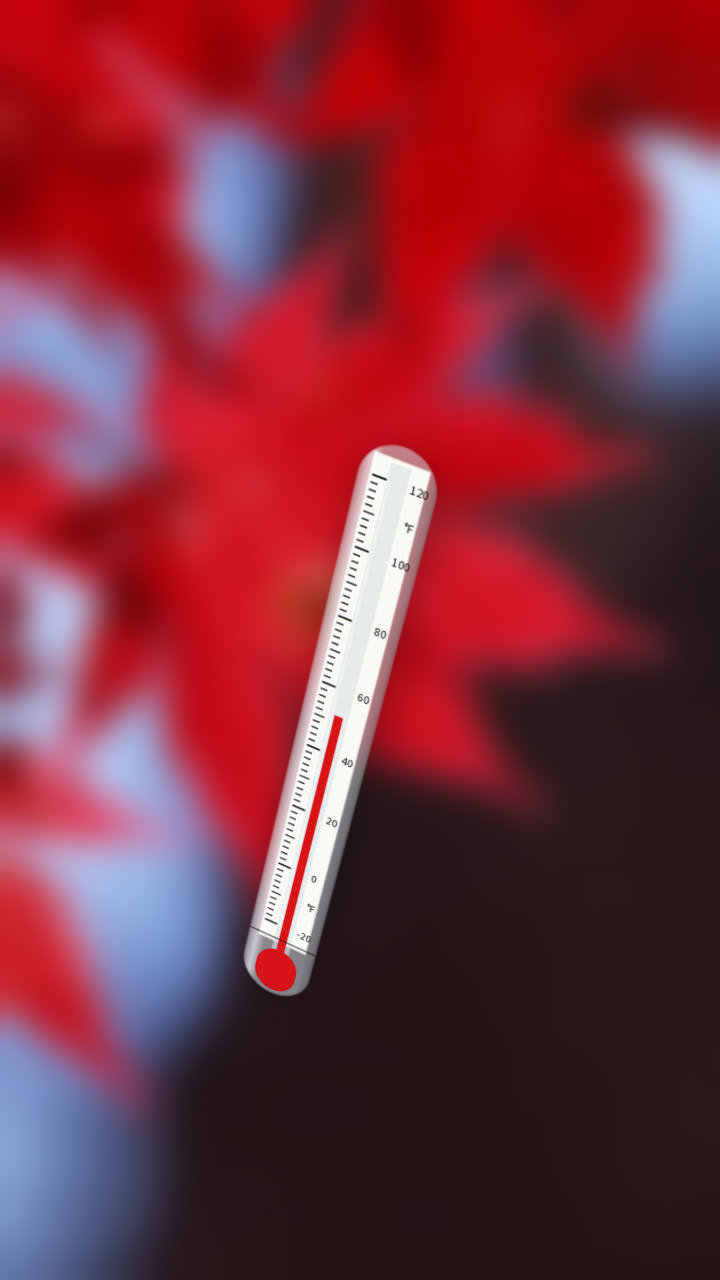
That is **52** °F
